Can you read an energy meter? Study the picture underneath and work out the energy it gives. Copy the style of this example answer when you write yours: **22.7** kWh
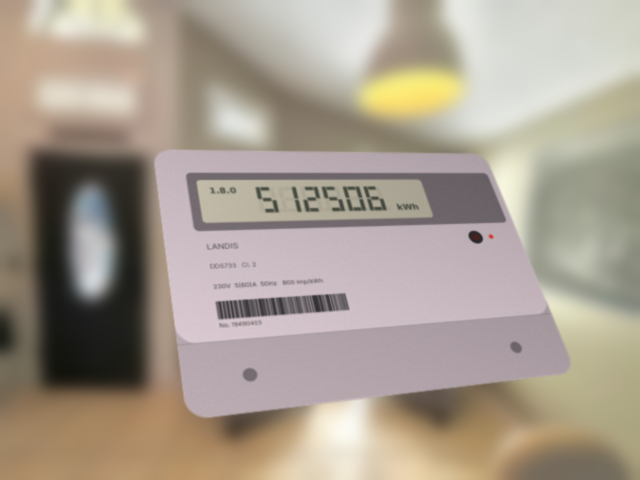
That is **512506** kWh
